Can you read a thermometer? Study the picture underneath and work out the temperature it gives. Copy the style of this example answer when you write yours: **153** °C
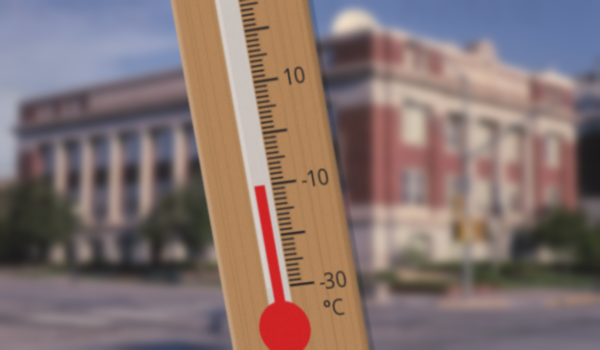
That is **-10** °C
